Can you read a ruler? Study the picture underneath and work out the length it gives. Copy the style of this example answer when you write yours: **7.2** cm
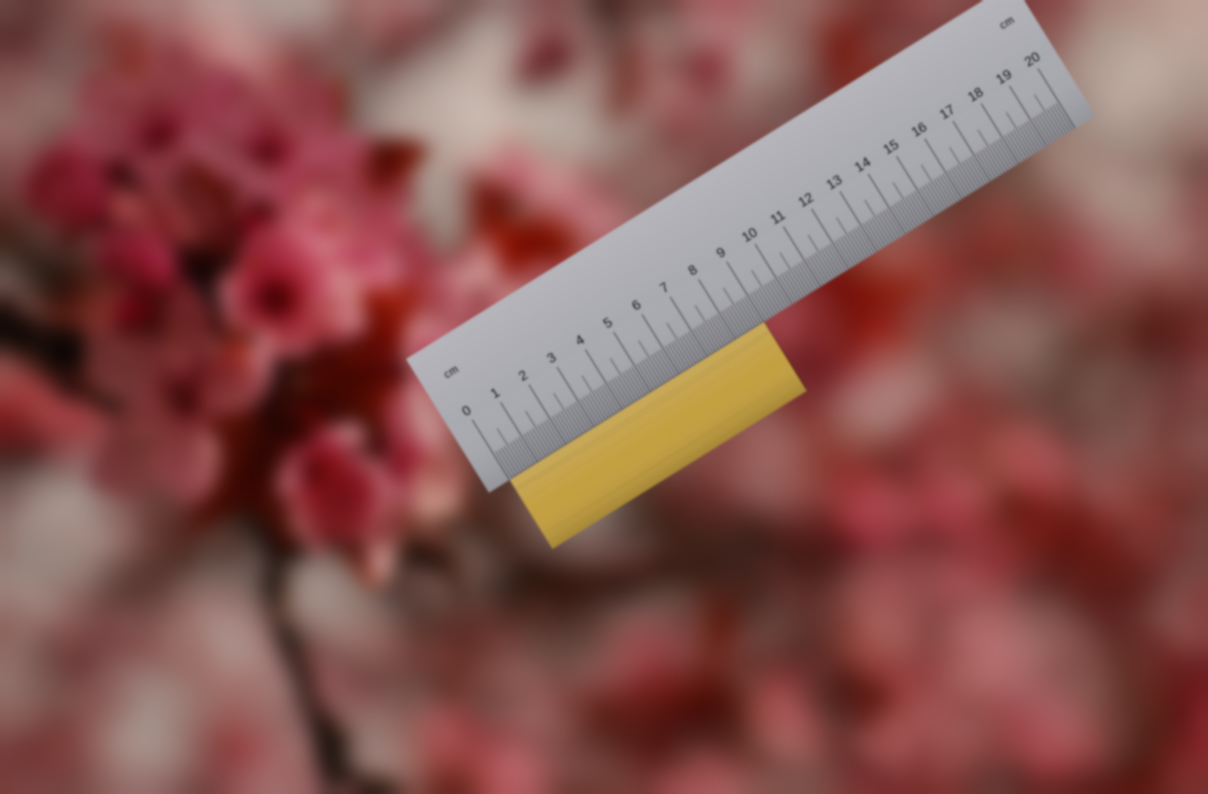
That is **9** cm
